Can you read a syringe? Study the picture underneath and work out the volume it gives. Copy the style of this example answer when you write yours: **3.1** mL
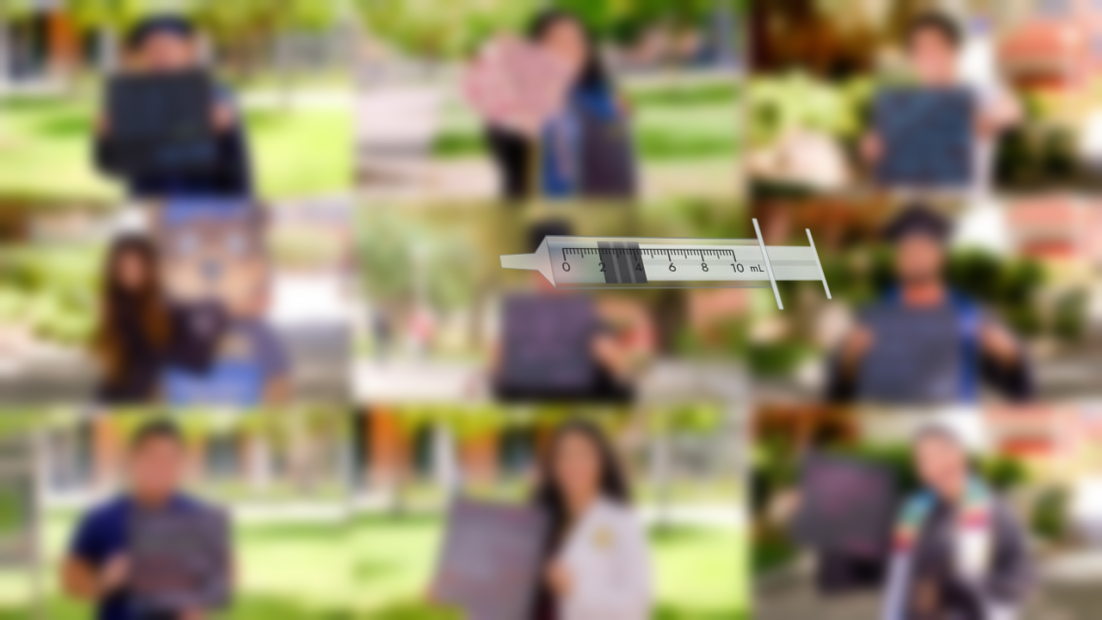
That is **2** mL
